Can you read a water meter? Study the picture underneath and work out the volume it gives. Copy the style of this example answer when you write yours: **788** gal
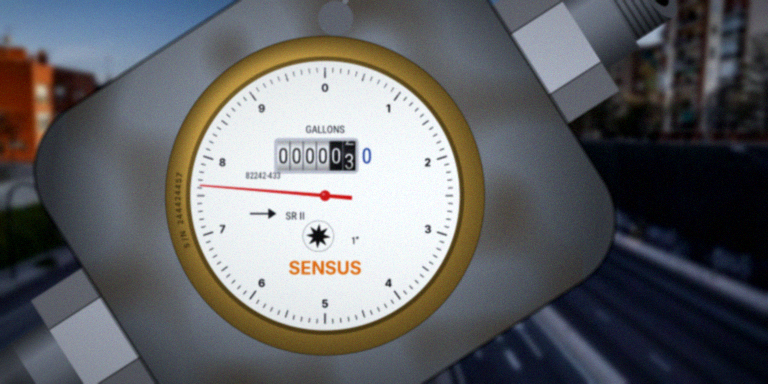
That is **27.6** gal
